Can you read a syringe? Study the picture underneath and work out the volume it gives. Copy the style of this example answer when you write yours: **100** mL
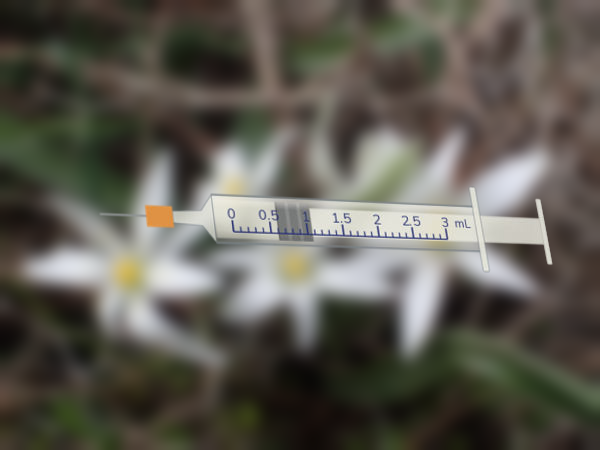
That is **0.6** mL
